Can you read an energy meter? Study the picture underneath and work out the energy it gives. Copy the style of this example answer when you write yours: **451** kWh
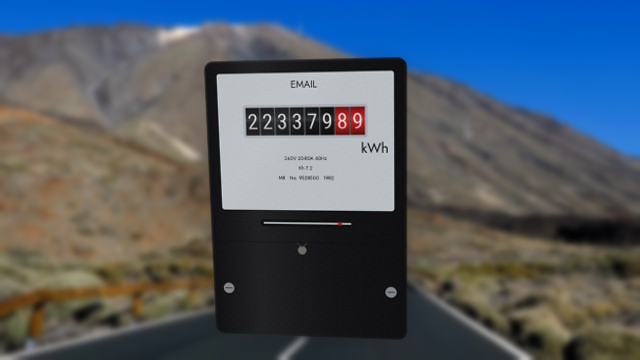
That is **223379.89** kWh
